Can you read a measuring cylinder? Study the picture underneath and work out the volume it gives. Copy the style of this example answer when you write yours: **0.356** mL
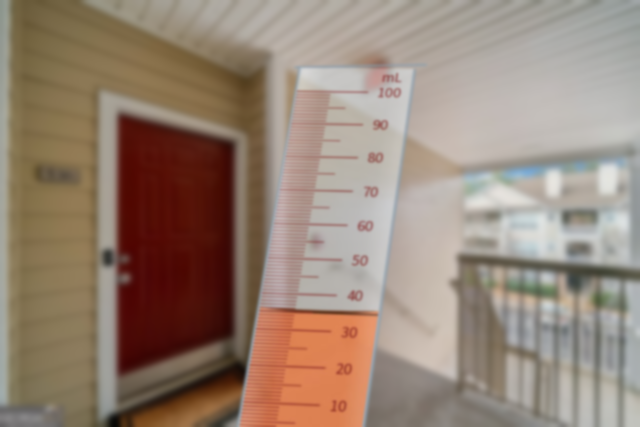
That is **35** mL
